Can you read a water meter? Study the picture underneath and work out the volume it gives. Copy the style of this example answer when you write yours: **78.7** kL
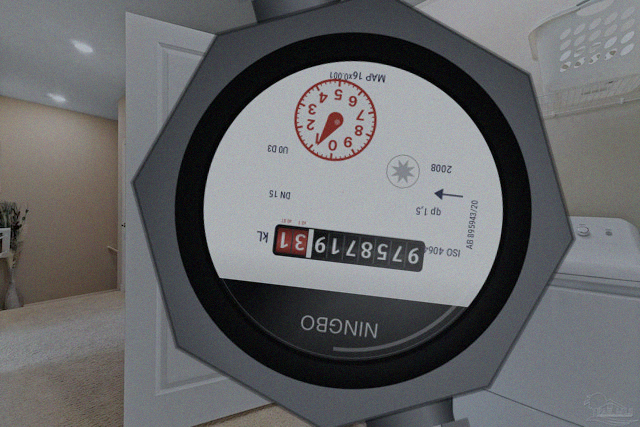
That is **9758719.310** kL
